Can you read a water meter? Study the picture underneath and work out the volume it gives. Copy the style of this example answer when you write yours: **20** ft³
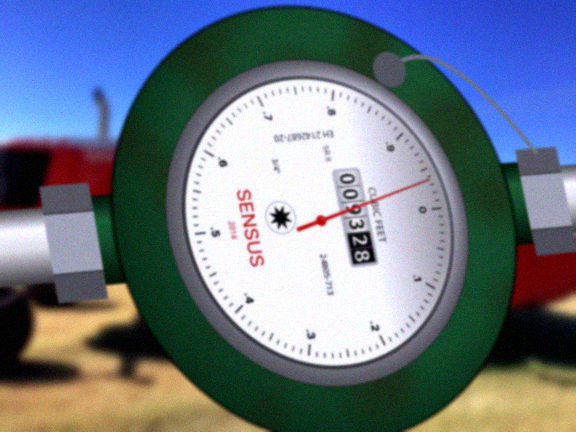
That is **9327.96** ft³
